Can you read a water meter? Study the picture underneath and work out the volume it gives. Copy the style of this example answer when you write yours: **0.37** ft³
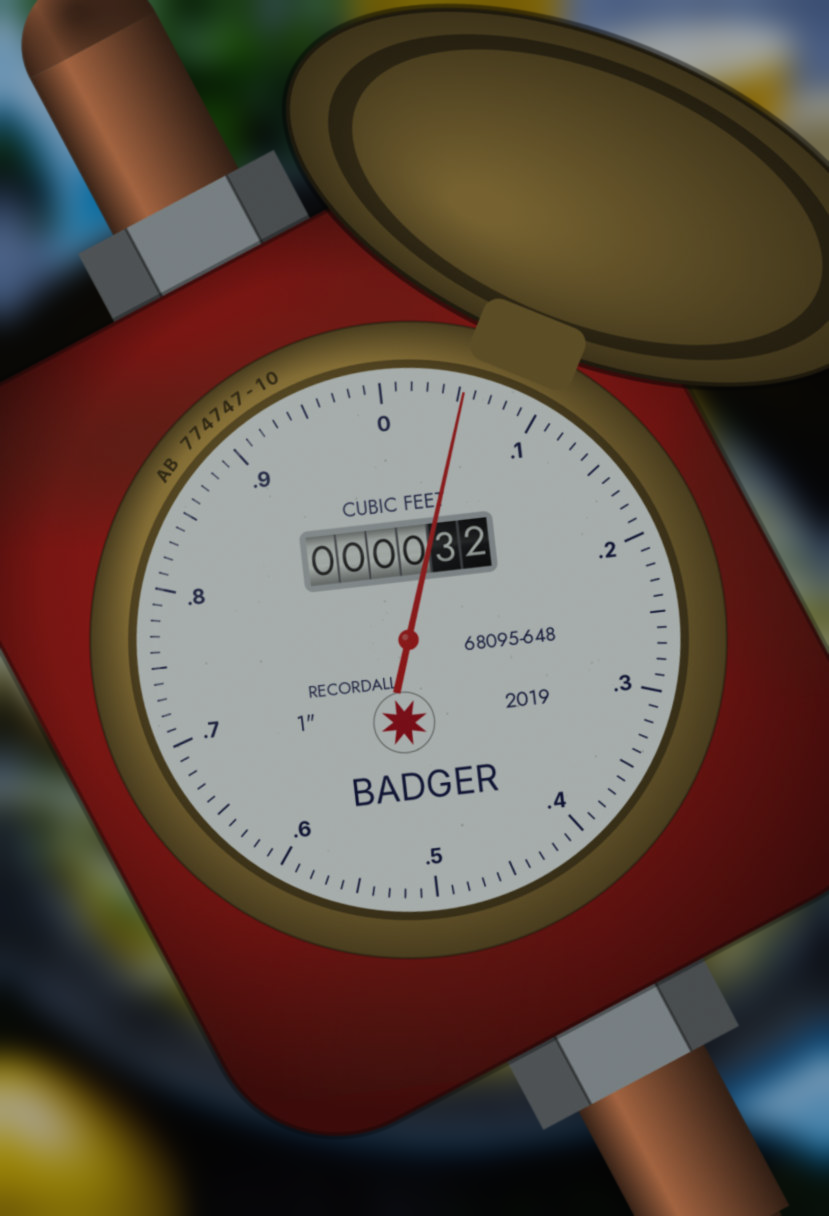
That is **32.05** ft³
